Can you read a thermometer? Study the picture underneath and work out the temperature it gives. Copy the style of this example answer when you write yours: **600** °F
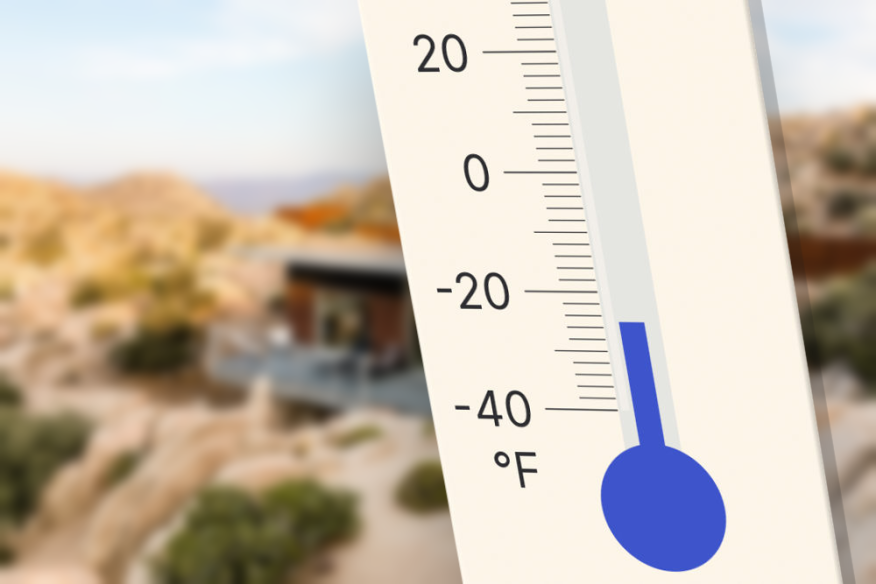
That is **-25** °F
